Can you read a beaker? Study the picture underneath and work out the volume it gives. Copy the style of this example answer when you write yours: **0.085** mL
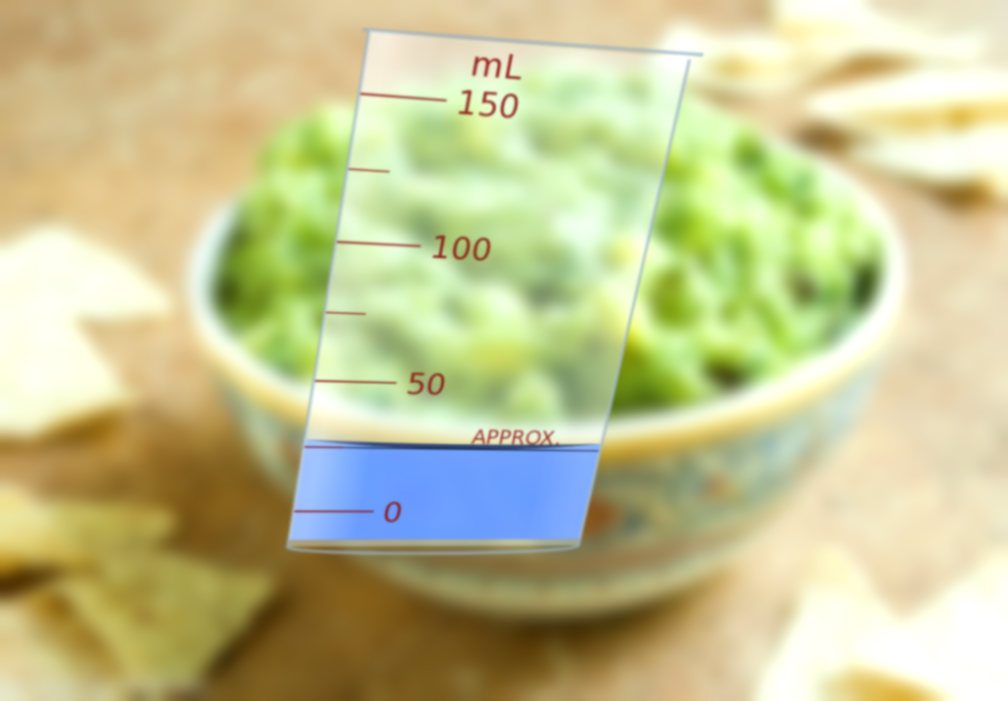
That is **25** mL
